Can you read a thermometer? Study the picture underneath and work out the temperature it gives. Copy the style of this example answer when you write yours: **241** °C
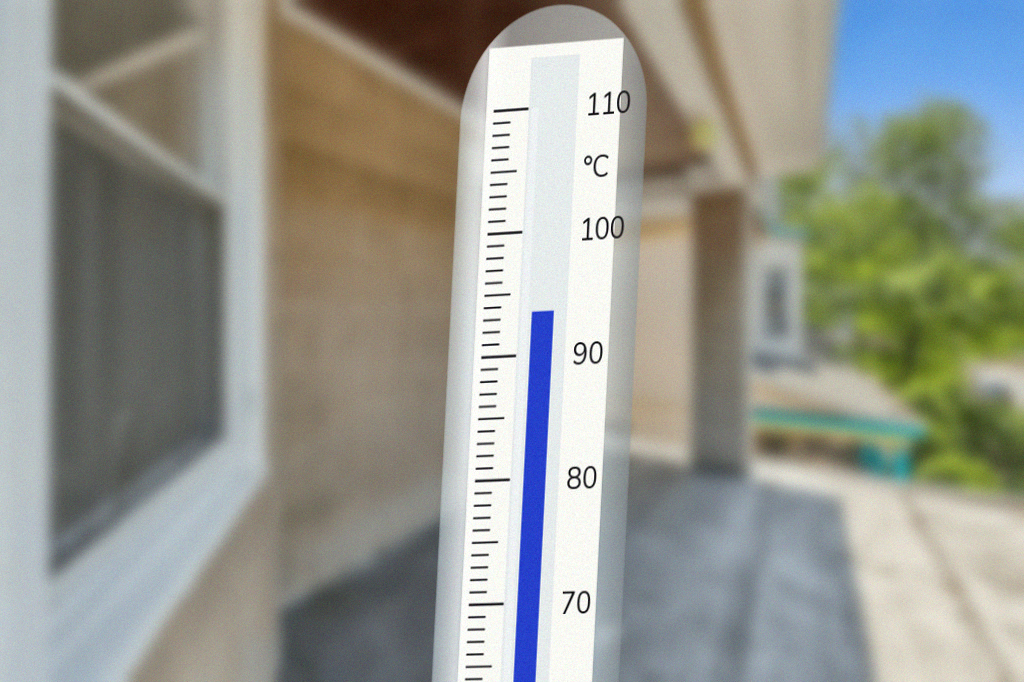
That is **93.5** °C
